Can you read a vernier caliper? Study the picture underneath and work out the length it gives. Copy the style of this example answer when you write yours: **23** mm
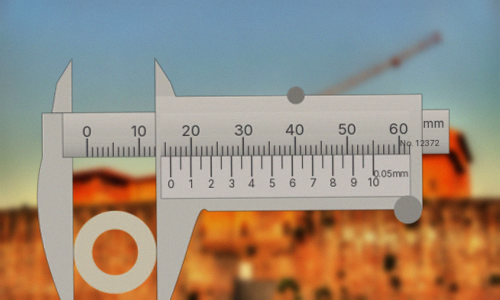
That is **16.0** mm
